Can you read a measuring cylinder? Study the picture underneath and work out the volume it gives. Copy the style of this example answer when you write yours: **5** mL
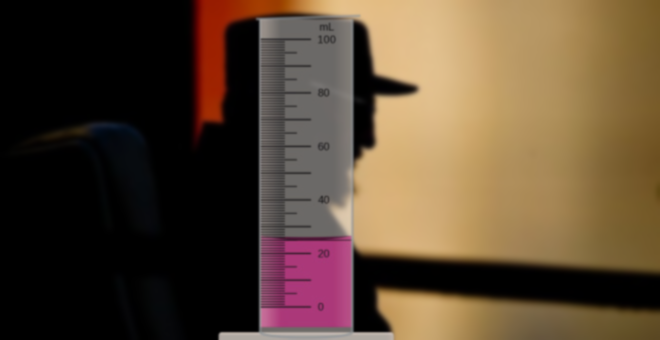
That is **25** mL
